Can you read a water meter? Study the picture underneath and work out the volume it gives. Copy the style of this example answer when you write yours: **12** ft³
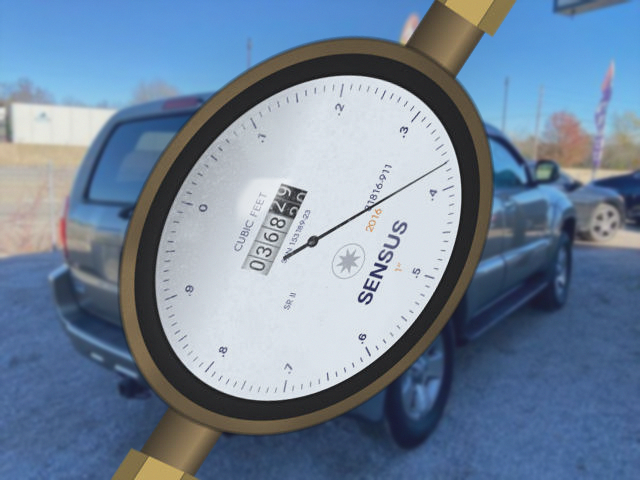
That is **36829.37** ft³
